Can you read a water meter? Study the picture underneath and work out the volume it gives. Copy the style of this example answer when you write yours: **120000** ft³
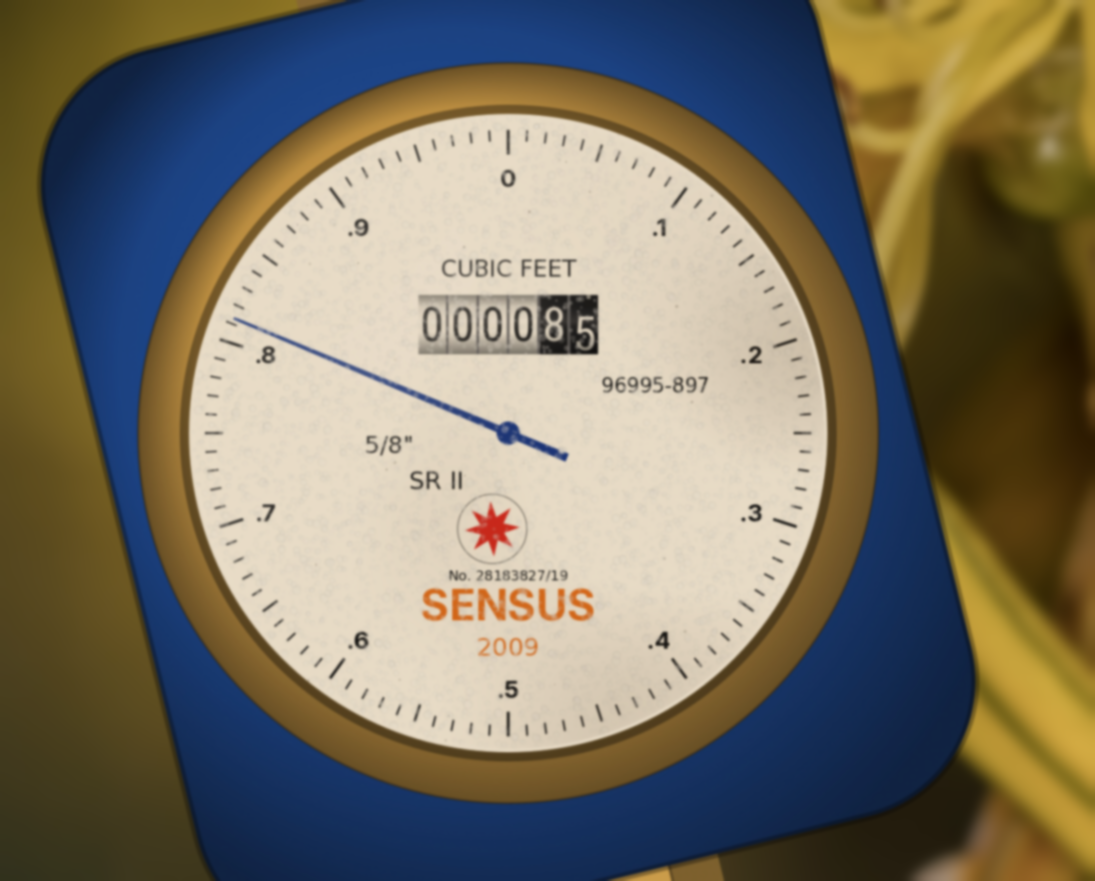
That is **84.81** ft³
